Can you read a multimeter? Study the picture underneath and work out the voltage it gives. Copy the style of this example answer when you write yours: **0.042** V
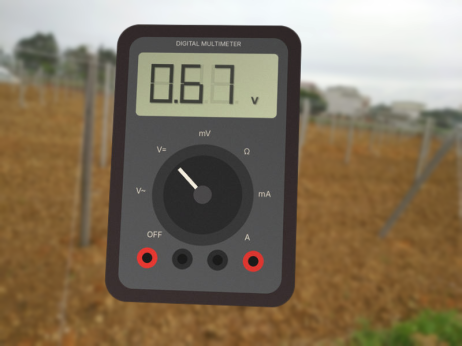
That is **0.67** V
